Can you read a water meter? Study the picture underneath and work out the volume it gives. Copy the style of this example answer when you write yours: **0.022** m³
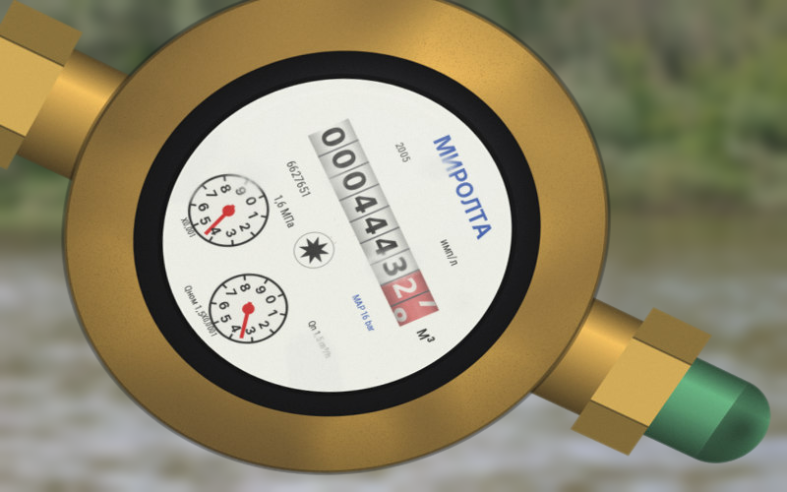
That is **4443.2743** m³
